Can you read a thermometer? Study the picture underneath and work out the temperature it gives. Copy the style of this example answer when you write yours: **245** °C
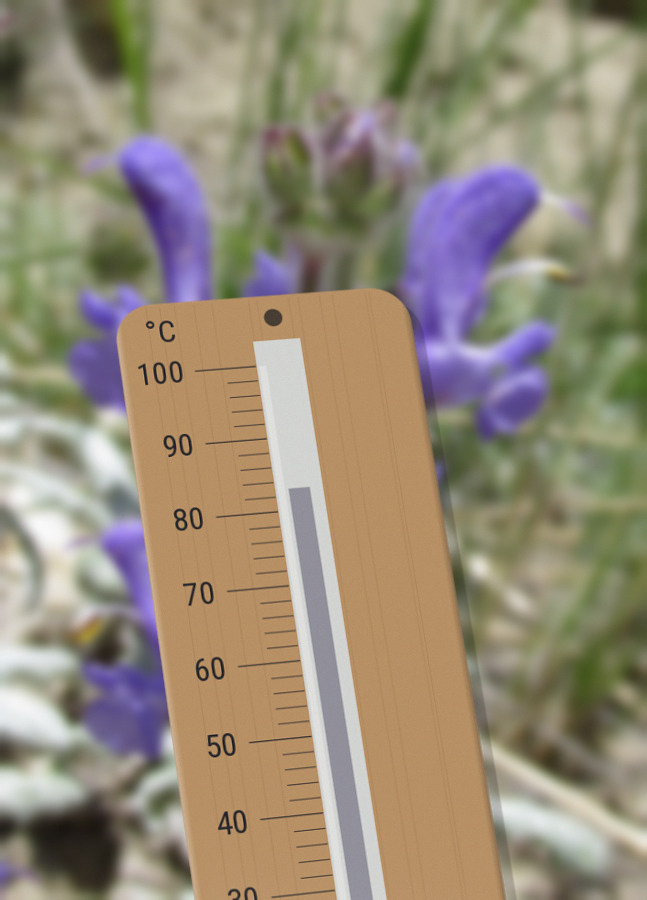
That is **83** °C
